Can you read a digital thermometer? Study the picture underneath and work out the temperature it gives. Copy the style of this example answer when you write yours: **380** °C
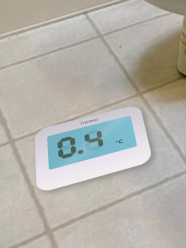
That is **0.4** °C
